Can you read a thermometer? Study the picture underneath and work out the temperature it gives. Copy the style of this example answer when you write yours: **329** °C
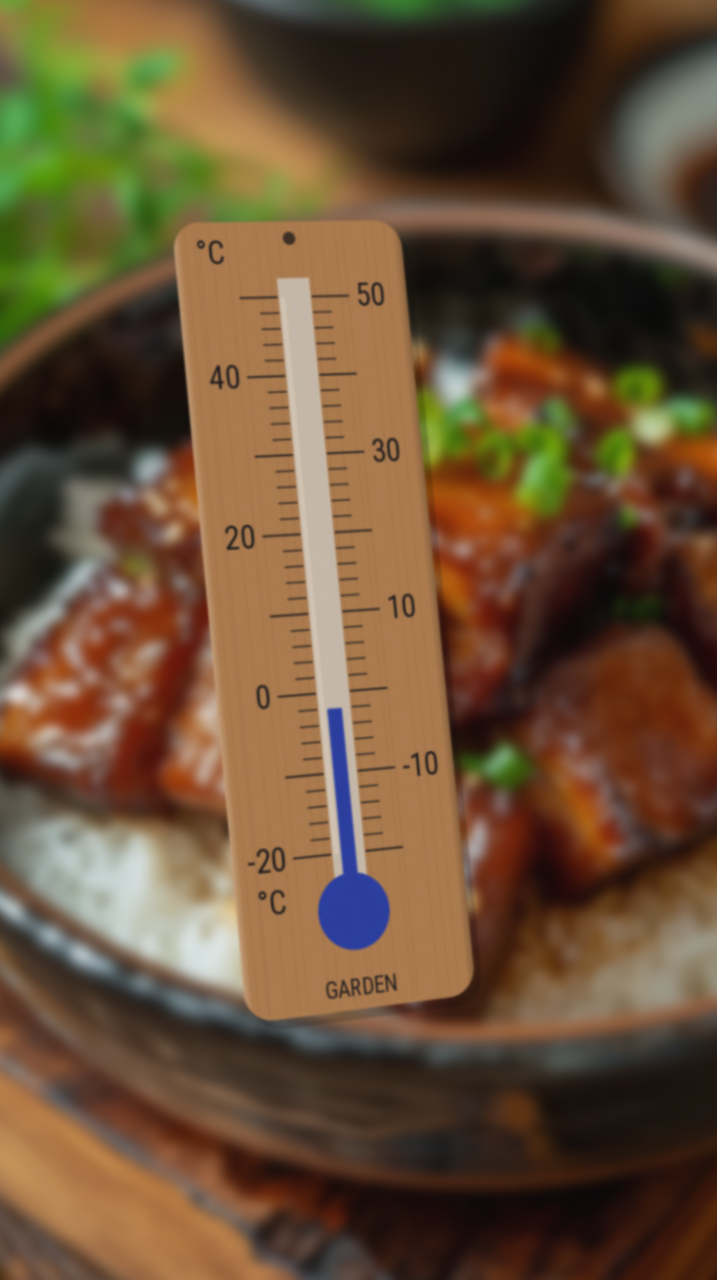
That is **-2** °C
